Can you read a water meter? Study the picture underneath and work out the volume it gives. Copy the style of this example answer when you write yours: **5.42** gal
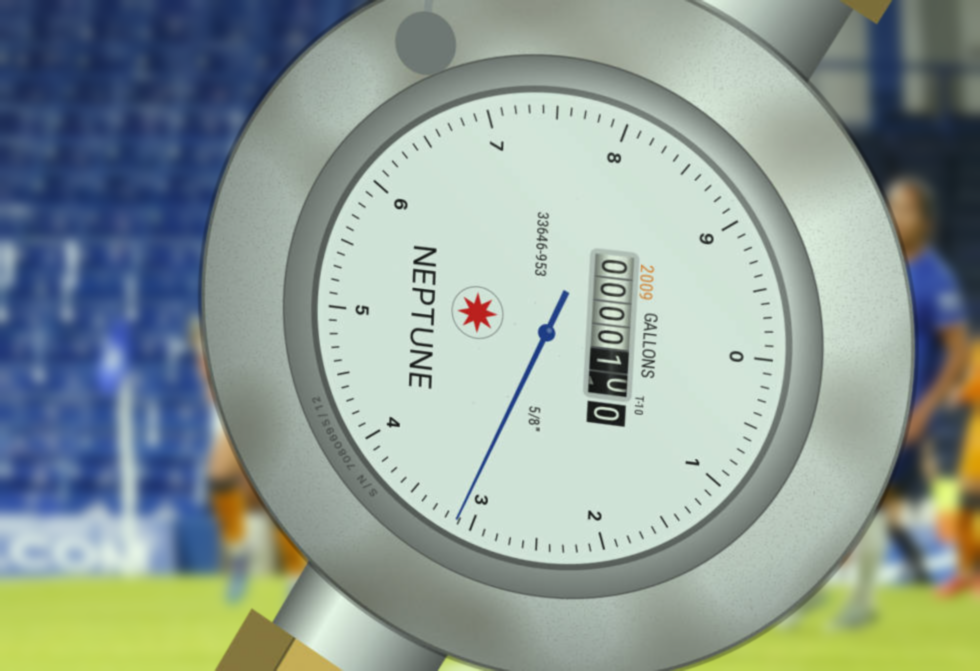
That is **103.1** gal
